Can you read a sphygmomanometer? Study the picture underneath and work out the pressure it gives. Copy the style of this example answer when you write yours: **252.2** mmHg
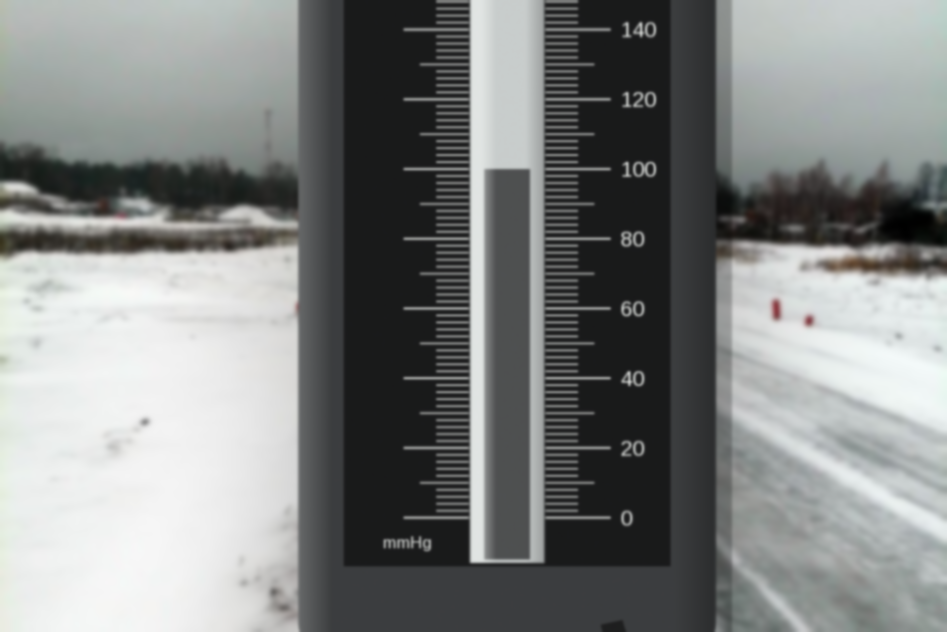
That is **100** mmHg
